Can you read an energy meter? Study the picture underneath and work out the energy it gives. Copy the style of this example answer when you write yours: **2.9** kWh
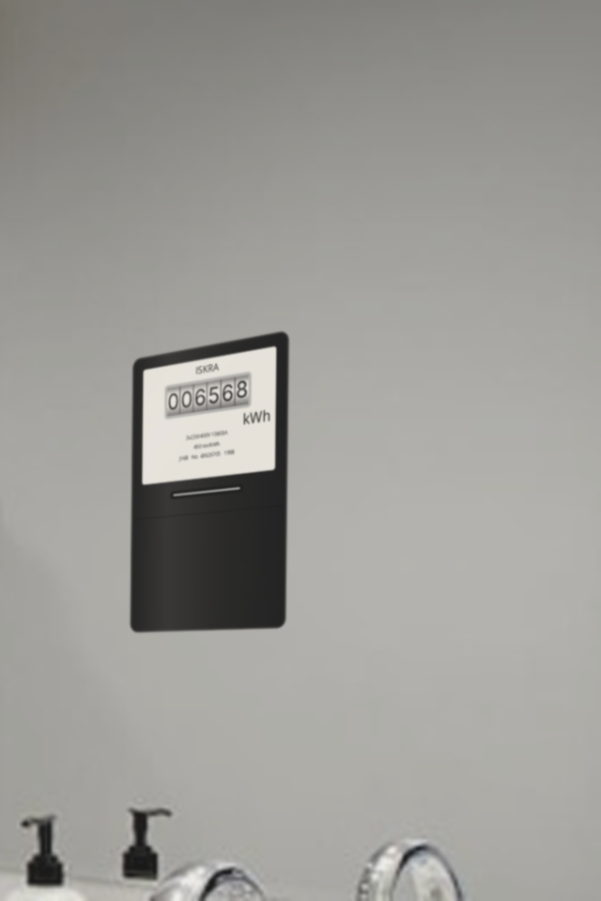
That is **6568** kWh
